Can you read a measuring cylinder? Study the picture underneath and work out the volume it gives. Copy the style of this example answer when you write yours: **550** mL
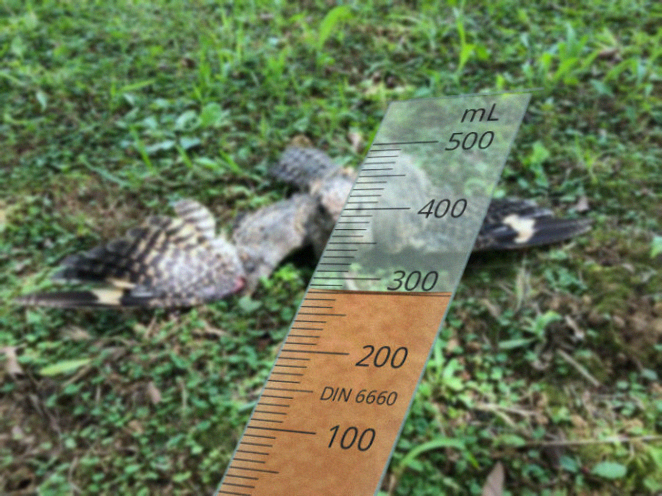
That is **280** mL
